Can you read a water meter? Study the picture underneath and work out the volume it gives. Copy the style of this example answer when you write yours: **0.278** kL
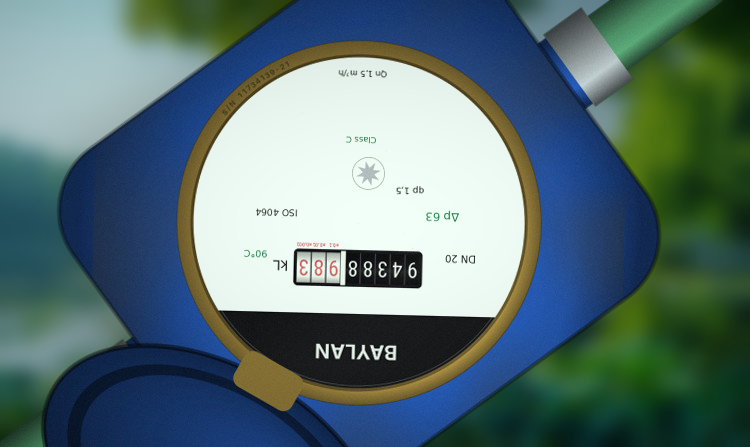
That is **94388.983** kL
